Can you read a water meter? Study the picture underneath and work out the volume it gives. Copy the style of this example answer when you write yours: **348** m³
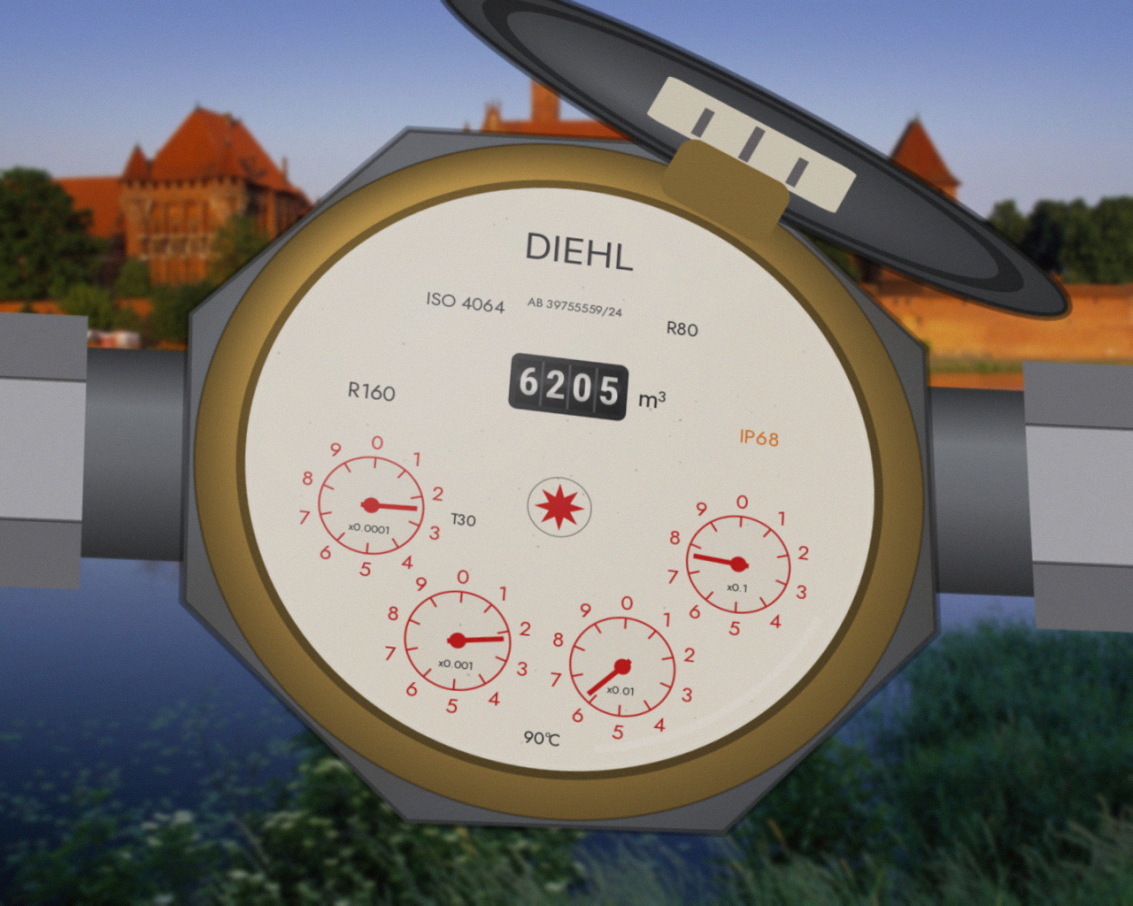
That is **6205.7622** m³
